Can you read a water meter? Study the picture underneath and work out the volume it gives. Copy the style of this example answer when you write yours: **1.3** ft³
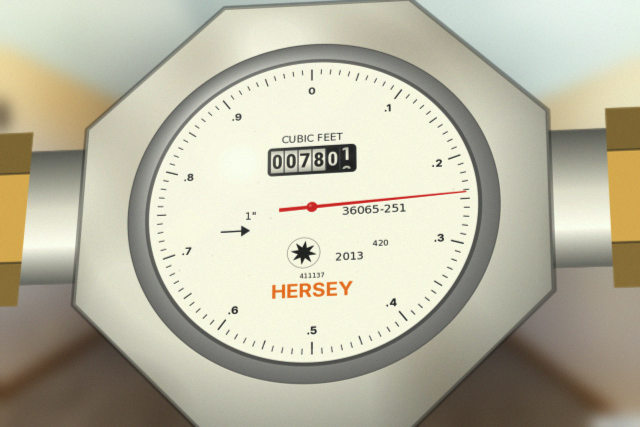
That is **7801.24** ft³
